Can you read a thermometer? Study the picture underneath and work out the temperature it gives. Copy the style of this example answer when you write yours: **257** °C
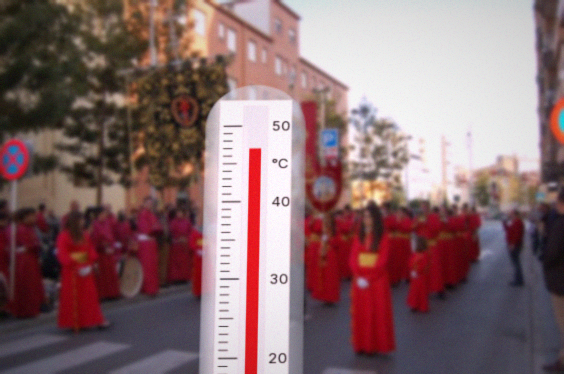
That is **47** °C
